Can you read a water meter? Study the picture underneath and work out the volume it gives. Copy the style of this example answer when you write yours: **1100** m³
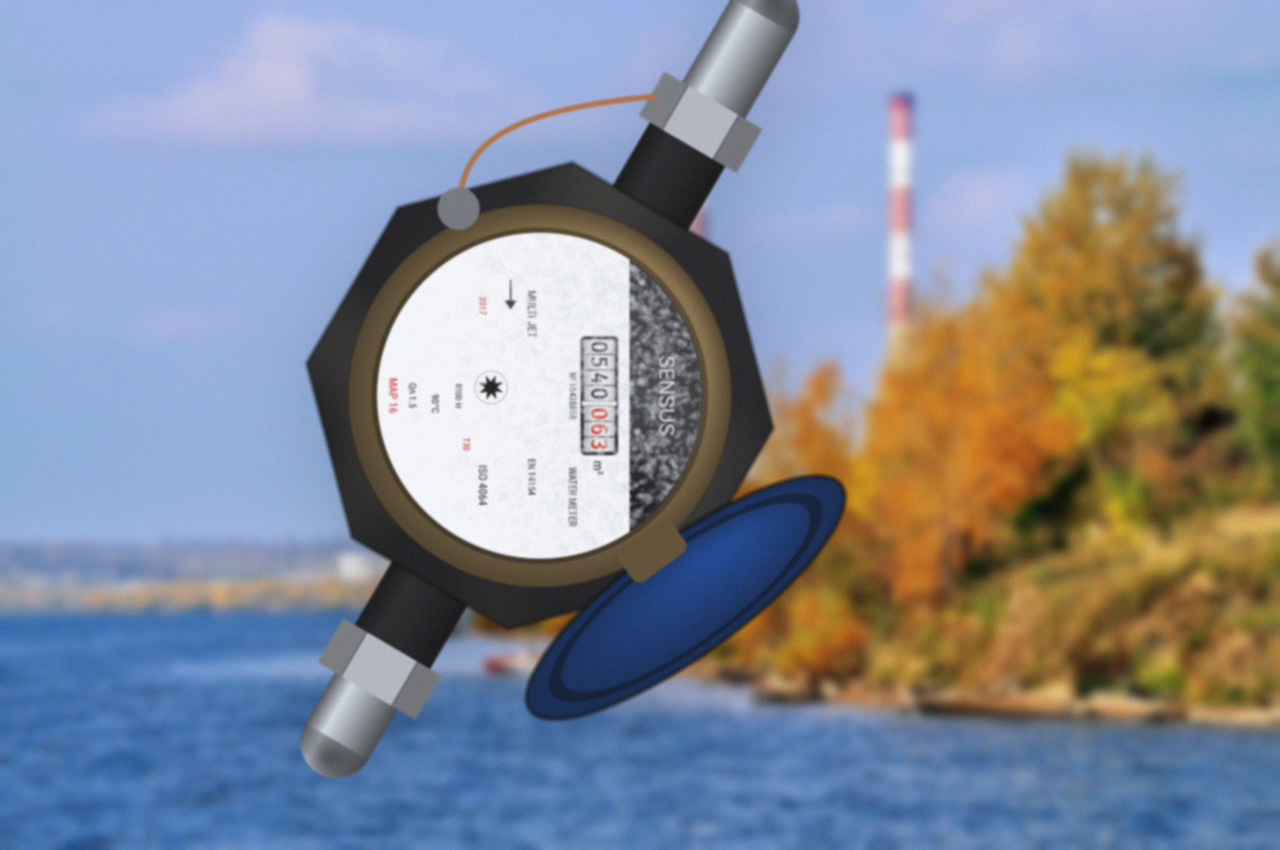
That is **540.063** m³
